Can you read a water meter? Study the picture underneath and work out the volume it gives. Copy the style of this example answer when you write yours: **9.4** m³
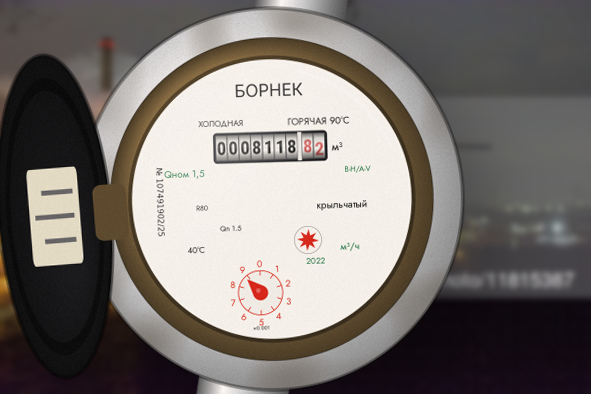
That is **8118.818** m³
